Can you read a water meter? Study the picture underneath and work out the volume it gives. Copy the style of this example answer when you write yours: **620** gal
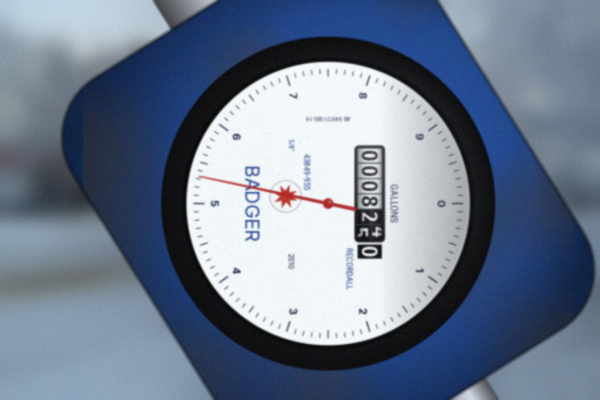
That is **8245.3** gal
